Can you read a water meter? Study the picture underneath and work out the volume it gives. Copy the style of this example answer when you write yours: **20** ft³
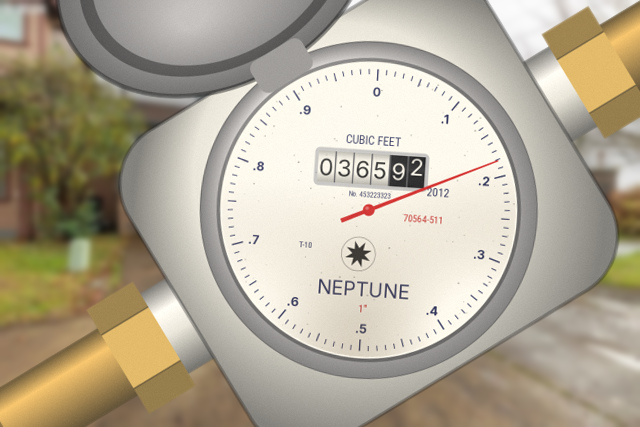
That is **36592.18** ft³
